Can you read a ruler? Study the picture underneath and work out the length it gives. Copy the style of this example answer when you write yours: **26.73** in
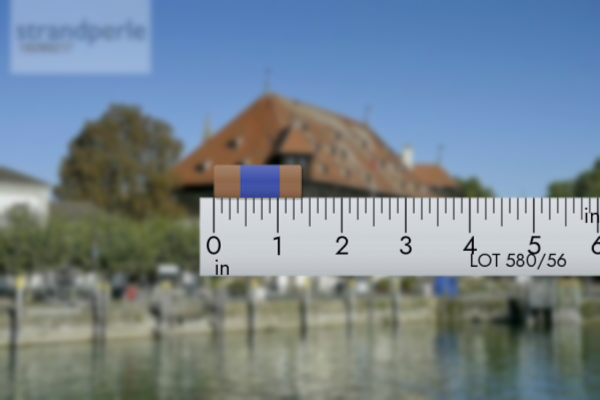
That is **1.375** in
